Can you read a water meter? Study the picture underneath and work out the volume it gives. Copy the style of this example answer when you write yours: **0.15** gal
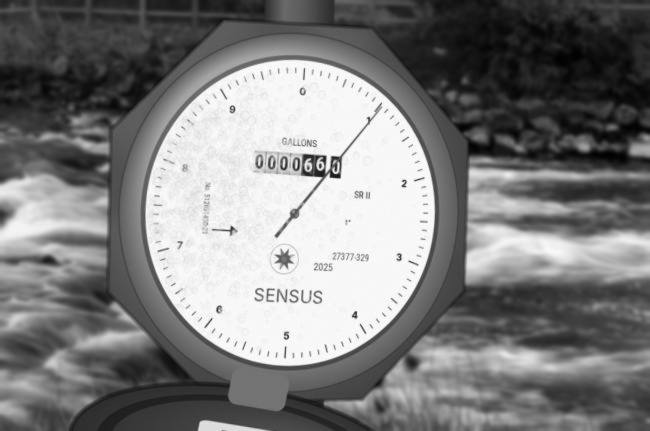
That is **661.0** gal
